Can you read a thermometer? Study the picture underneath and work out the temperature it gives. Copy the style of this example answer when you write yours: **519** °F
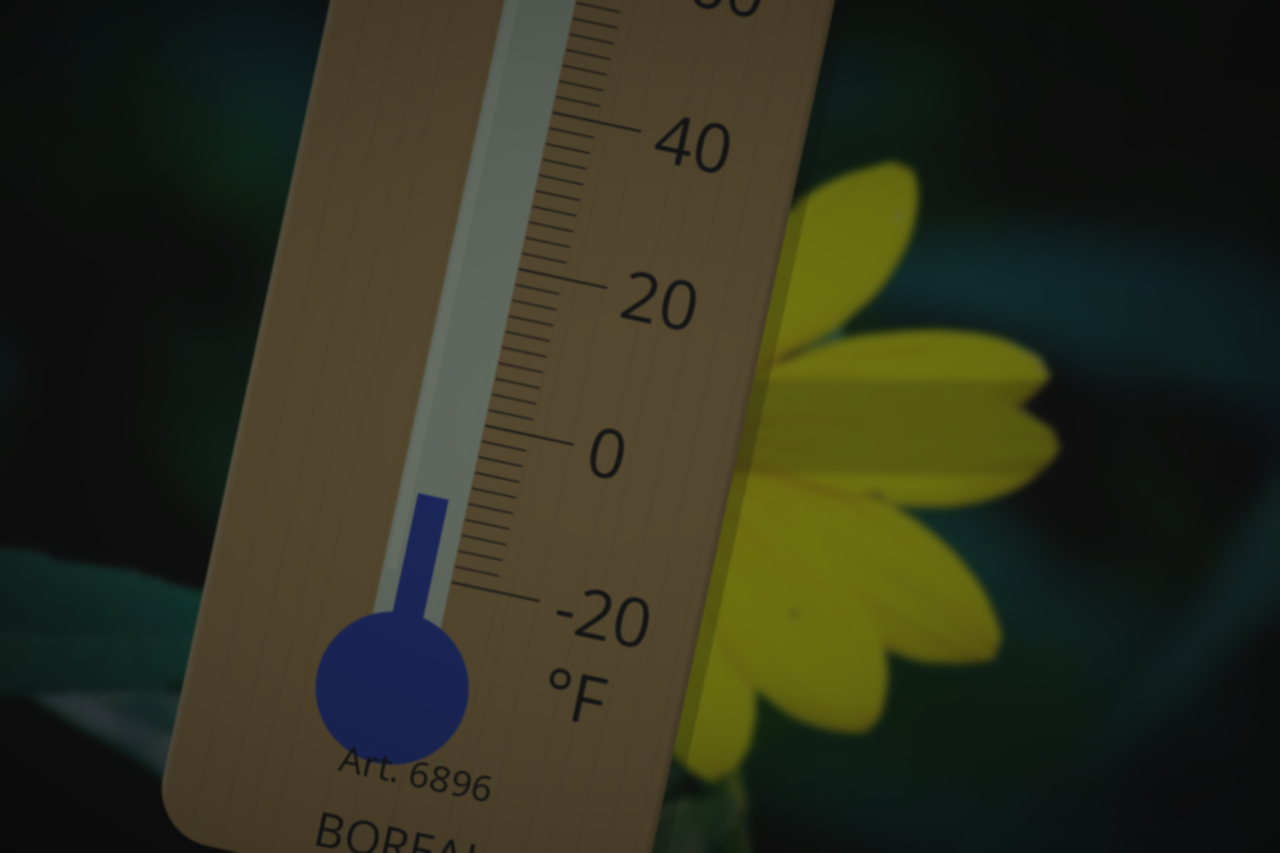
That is **-10** °F
